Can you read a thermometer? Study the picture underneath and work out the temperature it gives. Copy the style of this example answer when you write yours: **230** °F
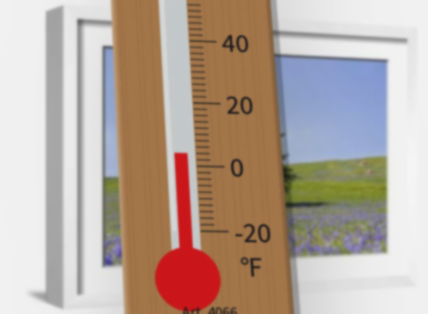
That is **4** °F
